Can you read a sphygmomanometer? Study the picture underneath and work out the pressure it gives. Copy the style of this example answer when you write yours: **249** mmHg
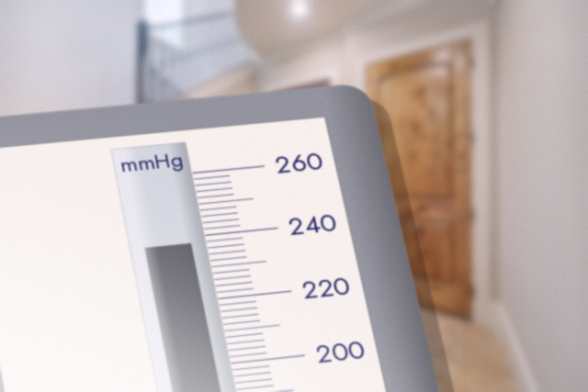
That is **238** mmHg
